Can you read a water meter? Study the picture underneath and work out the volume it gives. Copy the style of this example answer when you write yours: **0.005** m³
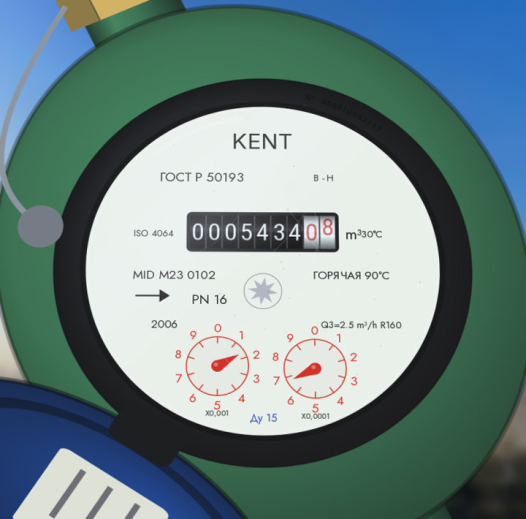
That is **5434.0816** m³
